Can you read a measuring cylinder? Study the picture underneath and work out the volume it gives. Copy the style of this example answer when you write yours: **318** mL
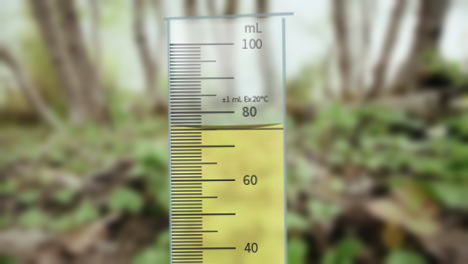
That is **75** mL
